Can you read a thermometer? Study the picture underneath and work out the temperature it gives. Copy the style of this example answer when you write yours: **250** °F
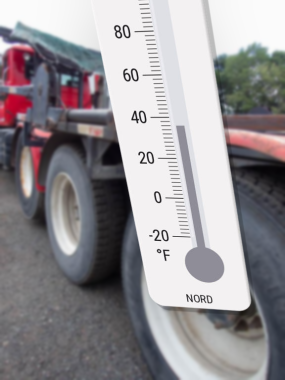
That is **36** °F
